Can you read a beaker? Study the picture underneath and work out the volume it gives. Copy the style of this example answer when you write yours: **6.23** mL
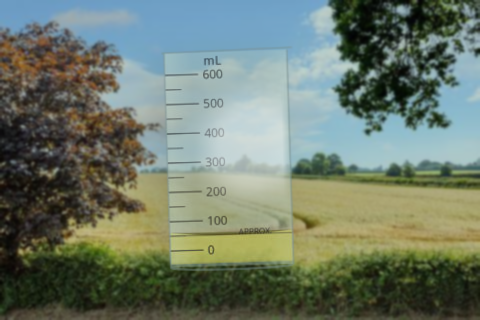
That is **50** mL
